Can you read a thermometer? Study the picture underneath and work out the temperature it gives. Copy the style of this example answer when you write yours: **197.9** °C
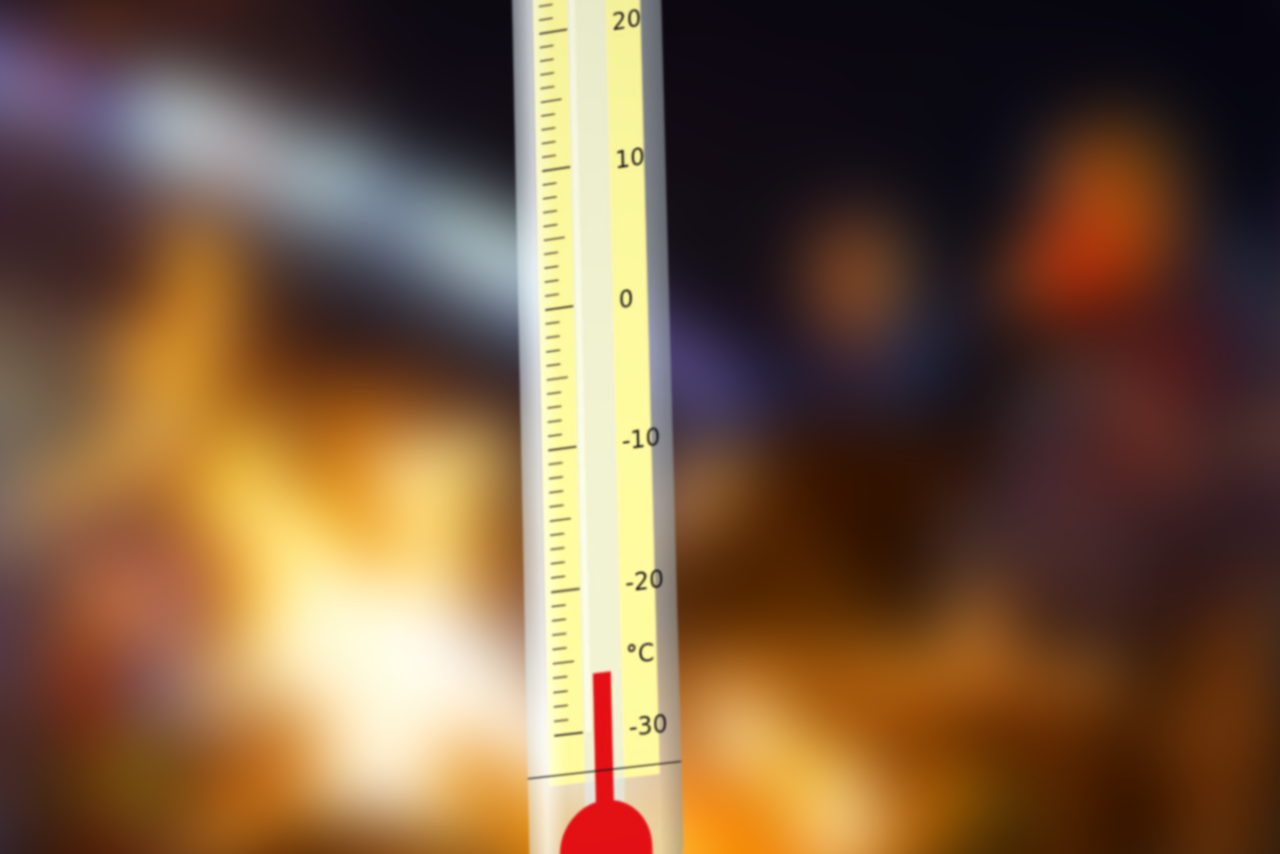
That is **-26** °C
